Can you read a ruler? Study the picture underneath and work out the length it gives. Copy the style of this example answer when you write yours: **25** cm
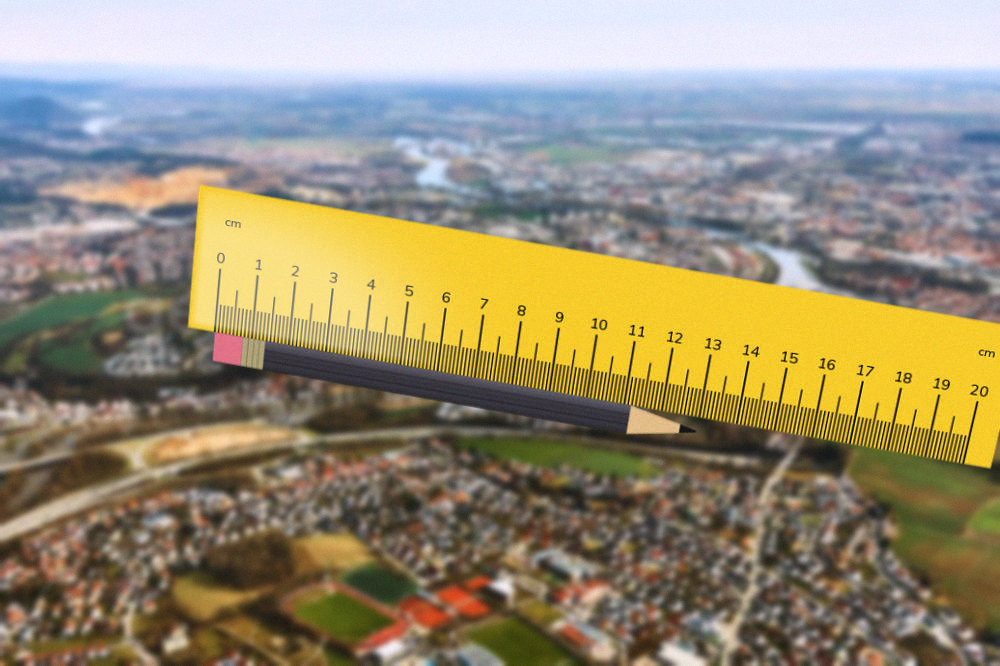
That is **13** cm
